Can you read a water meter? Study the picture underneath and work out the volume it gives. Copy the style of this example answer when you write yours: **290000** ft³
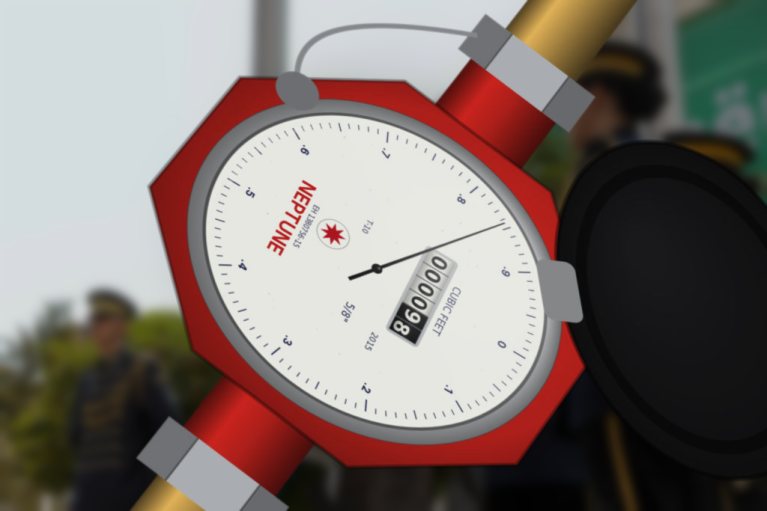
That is **97.84** ft³
